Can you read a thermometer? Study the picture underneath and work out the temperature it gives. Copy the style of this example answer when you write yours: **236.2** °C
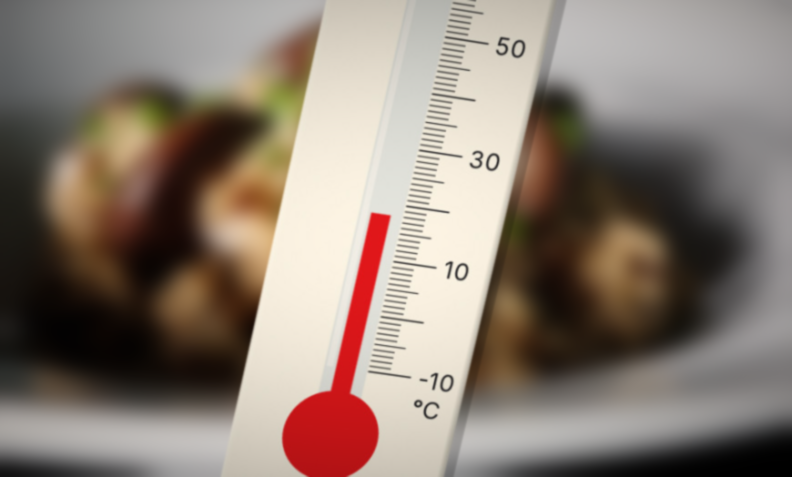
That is **18** °C
